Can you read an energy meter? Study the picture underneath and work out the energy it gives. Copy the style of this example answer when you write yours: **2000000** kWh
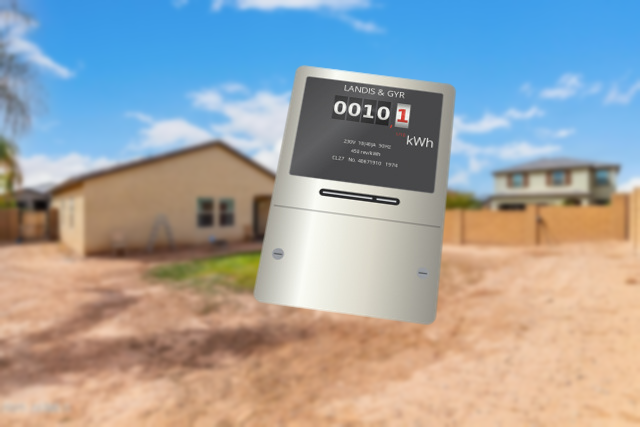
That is **10.1** kWh
